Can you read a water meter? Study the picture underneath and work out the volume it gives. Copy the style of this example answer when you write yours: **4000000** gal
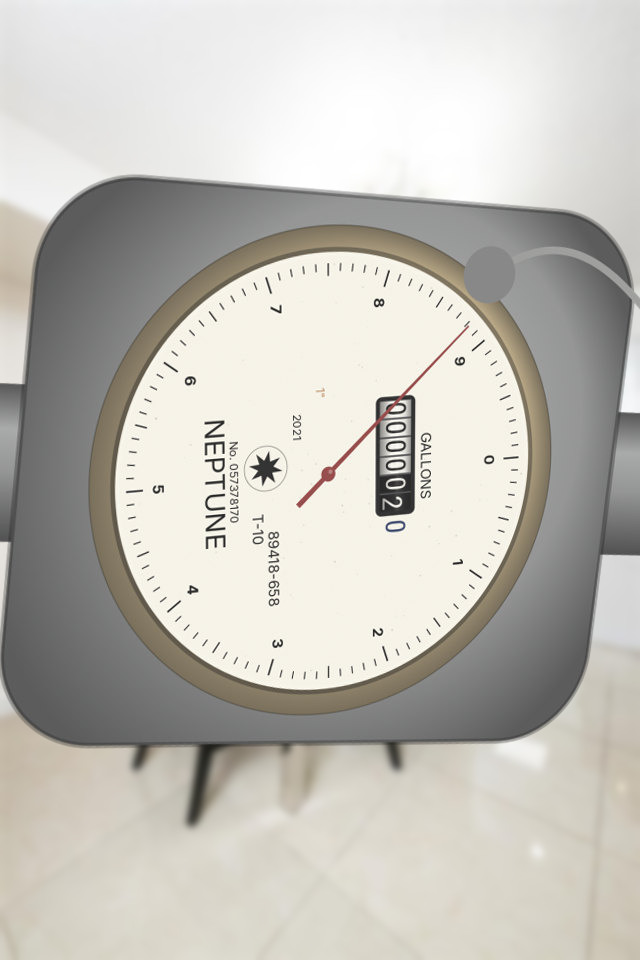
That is **18.8** gal
